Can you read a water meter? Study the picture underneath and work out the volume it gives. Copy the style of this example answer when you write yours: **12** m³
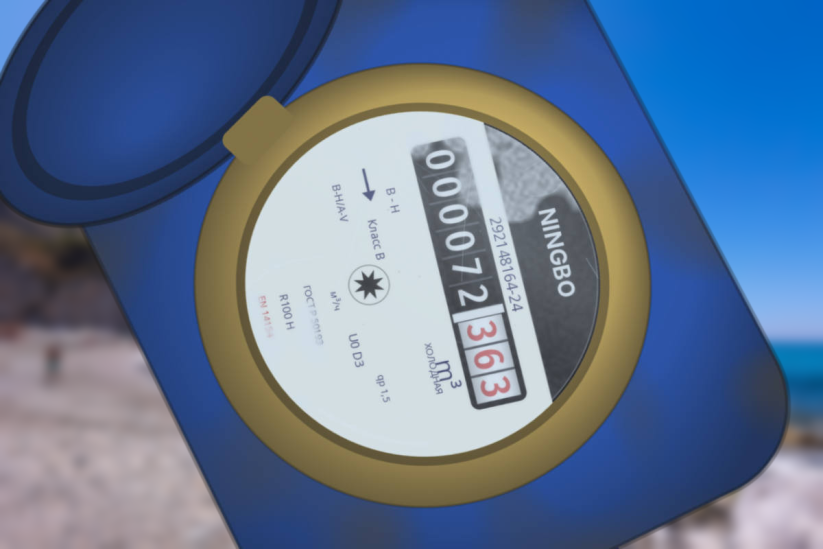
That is **72.363** m³
